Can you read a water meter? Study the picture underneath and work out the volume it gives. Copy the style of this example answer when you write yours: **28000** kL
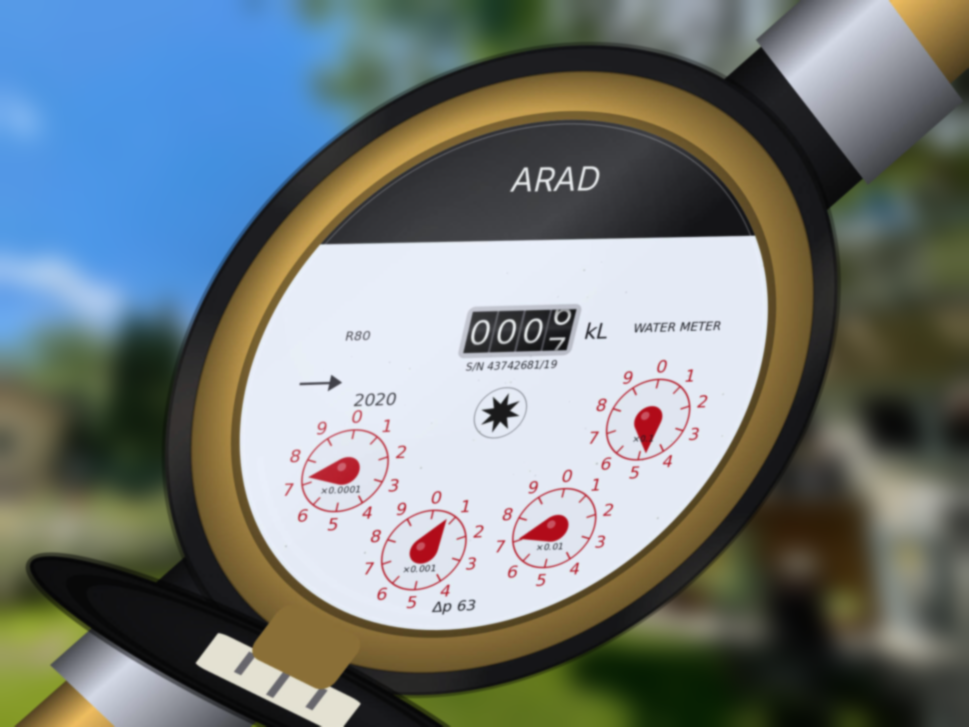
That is **6.4707** kL
